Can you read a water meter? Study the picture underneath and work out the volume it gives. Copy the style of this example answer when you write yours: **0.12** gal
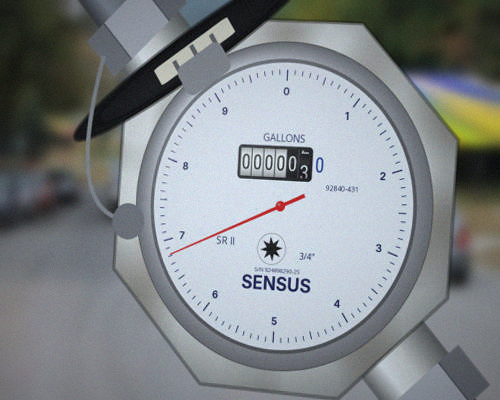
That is **26.8** gal
